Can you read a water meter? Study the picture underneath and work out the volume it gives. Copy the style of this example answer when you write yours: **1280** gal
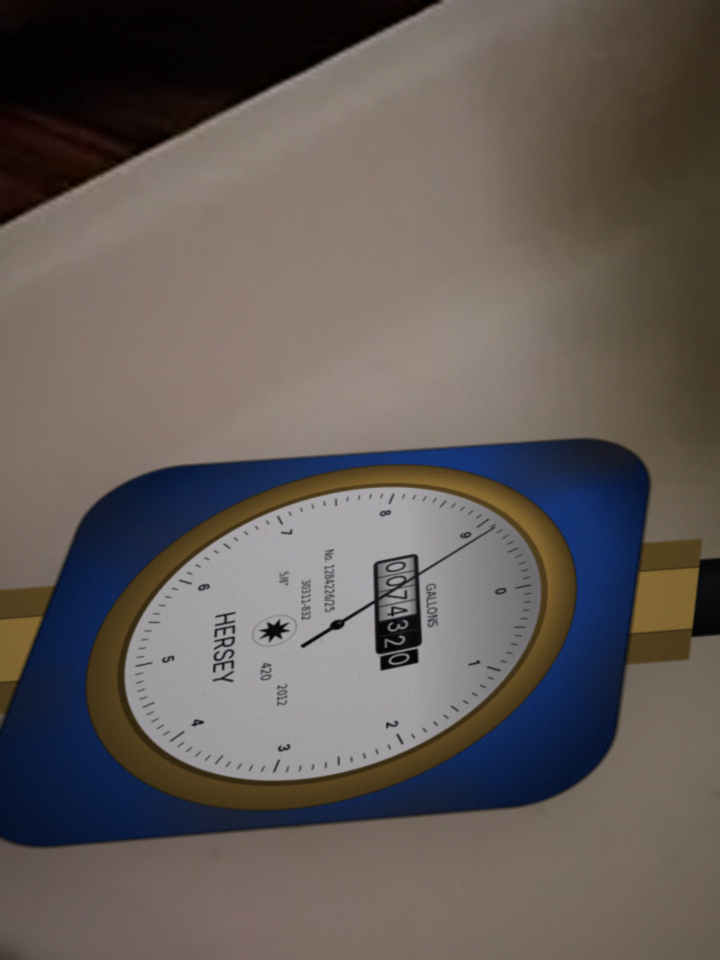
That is **74319.1** gal
